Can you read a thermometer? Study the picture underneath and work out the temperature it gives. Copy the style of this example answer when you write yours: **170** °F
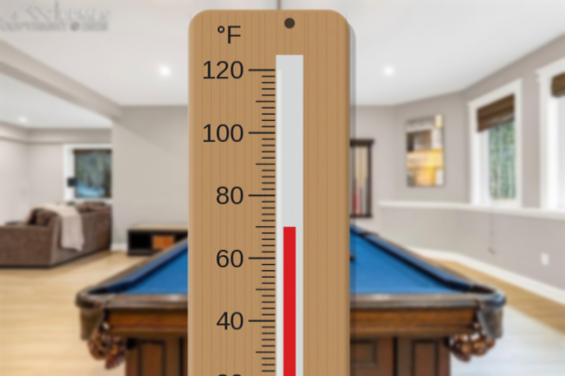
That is **70** °F
